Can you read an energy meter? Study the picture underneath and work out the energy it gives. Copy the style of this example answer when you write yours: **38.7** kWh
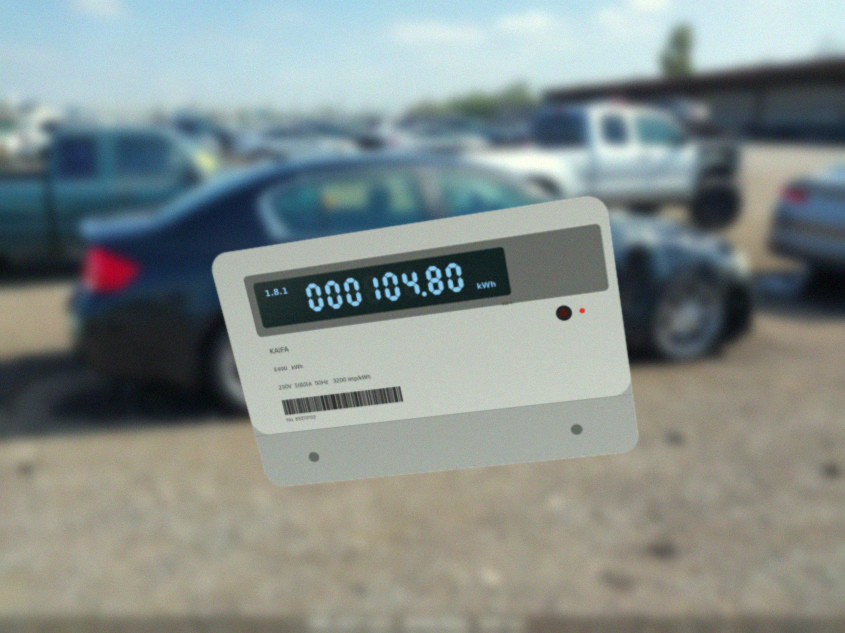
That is **104.80** kWh
